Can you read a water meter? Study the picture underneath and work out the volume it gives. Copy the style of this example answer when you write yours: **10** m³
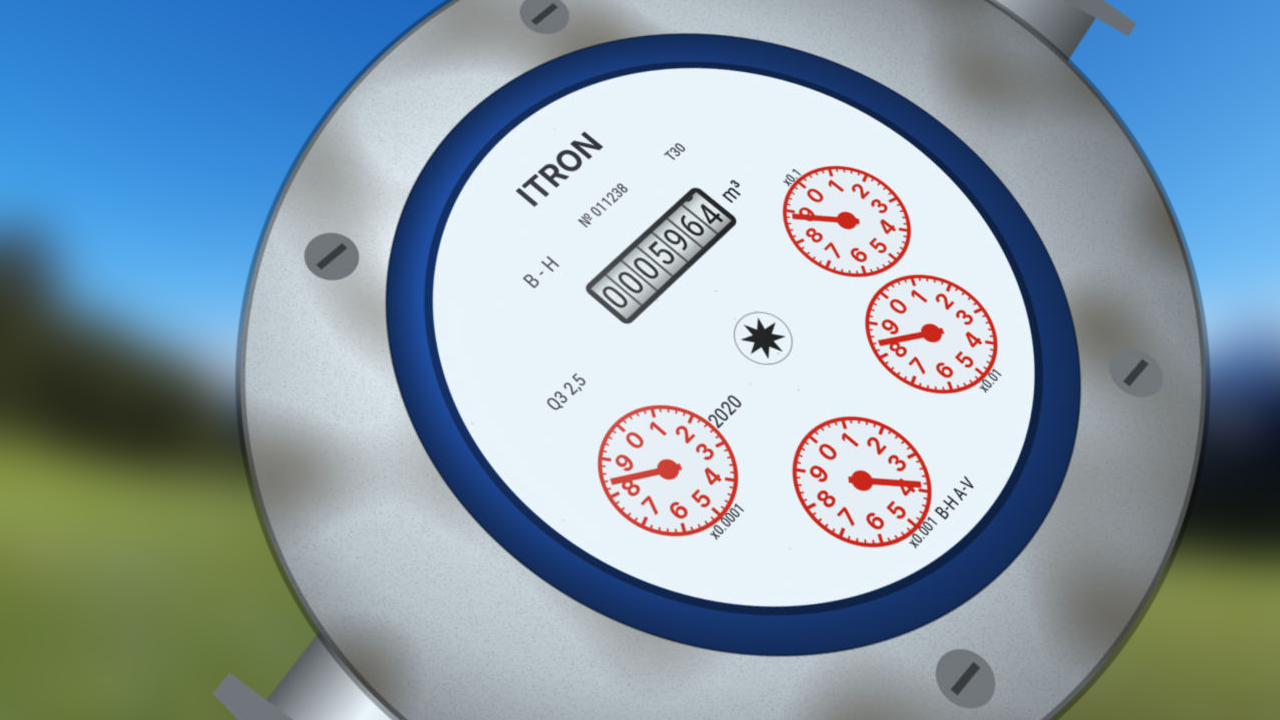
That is **5963.8838** m³
